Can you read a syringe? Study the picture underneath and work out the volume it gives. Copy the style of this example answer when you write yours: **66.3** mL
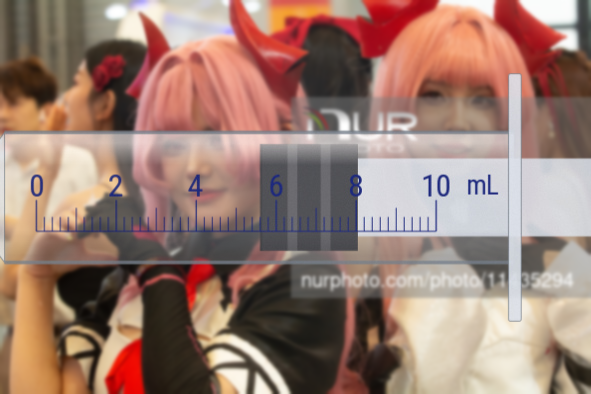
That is **5.6** mL
